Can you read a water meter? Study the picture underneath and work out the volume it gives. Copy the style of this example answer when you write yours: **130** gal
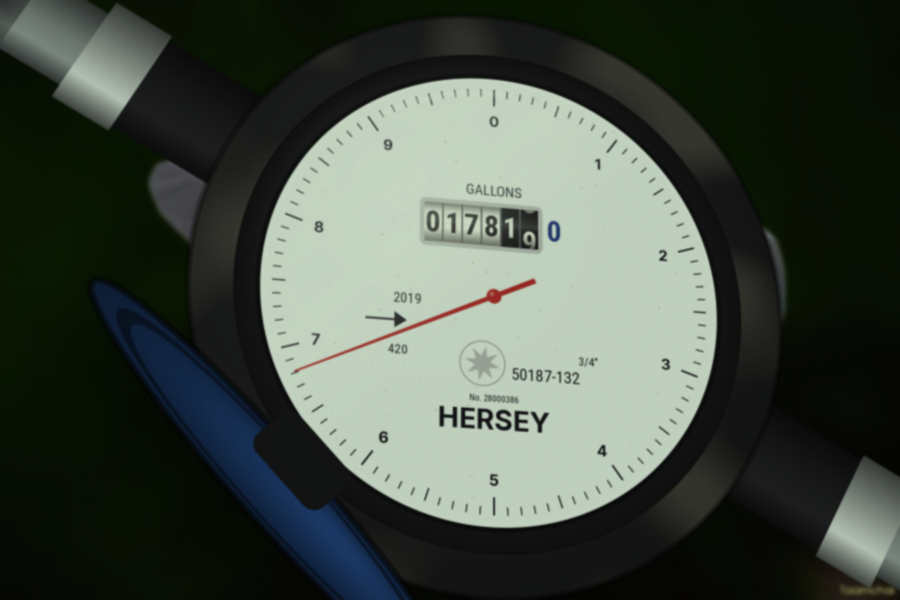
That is **178186.8** gal
